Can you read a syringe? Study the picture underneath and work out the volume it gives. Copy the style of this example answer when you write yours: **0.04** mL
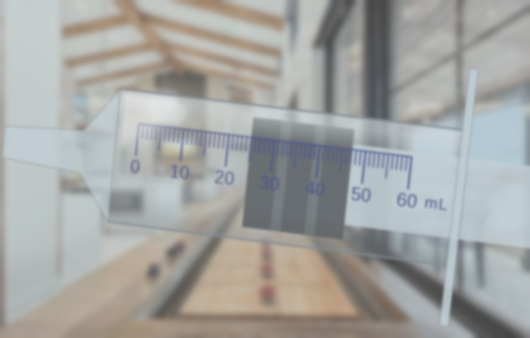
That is **25** mL
